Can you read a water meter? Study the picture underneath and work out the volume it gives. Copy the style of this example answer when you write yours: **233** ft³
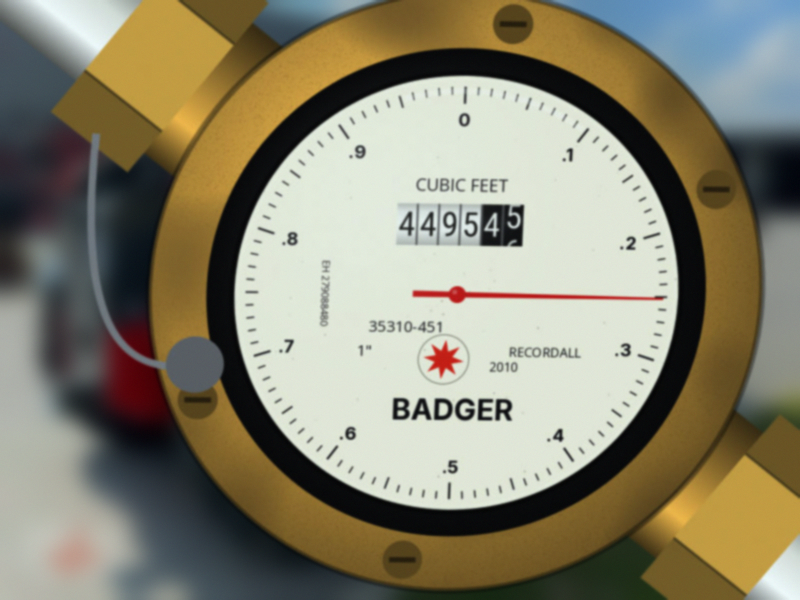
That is **449545.25** ft³
